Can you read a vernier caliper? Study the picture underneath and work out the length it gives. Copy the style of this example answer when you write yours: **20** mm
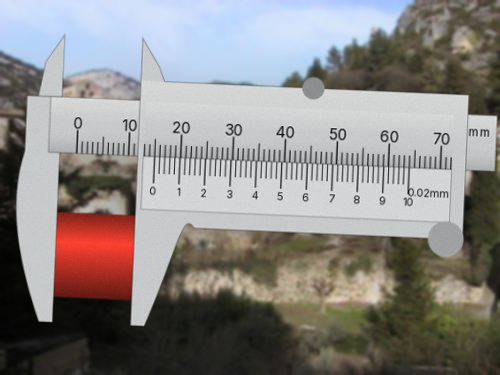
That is **15.0** mm
